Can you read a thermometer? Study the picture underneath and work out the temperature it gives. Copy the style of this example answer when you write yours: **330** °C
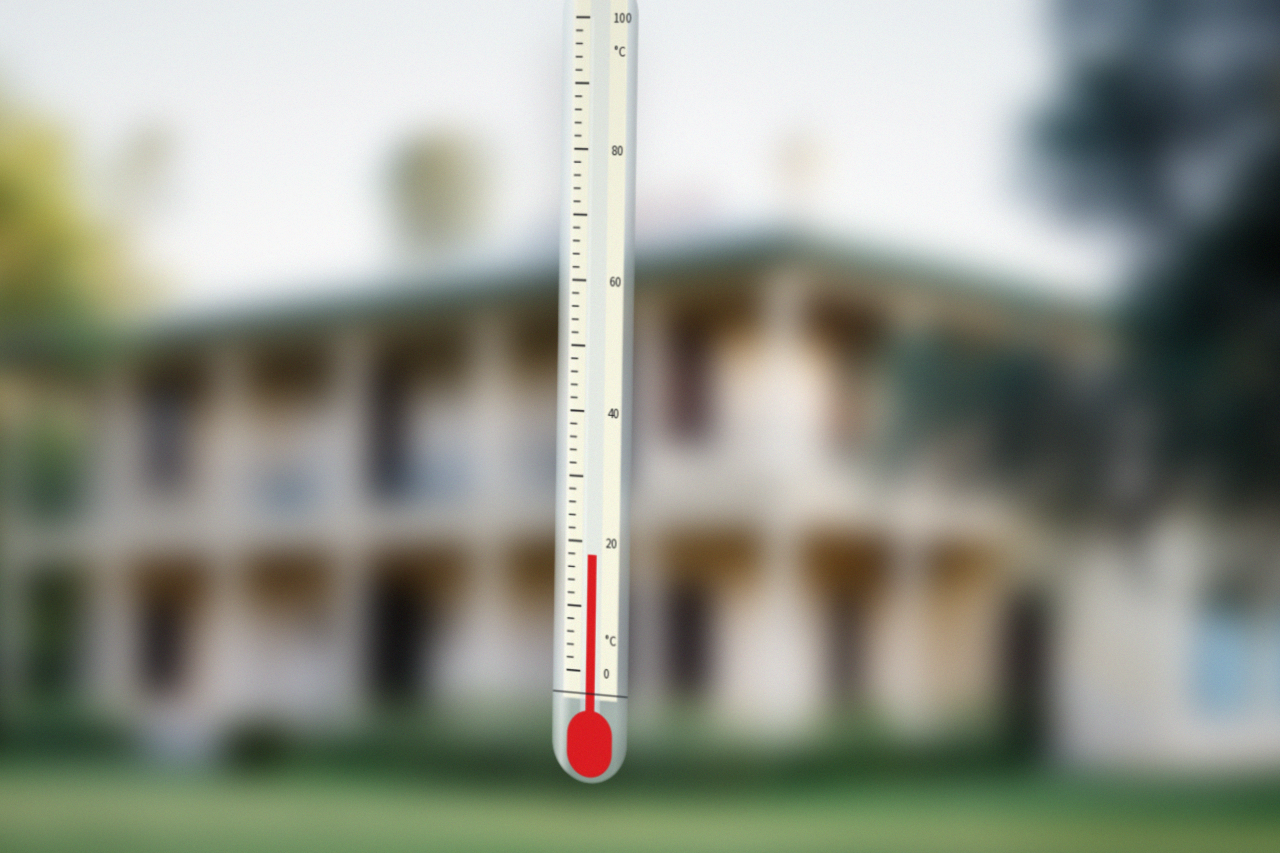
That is **18** °C
